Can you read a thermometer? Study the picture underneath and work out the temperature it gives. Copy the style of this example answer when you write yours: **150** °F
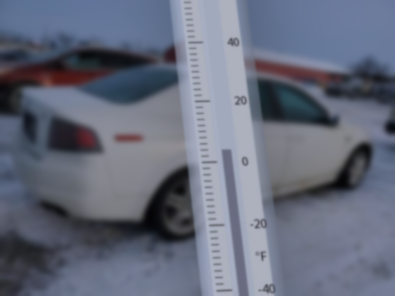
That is **4** °F
